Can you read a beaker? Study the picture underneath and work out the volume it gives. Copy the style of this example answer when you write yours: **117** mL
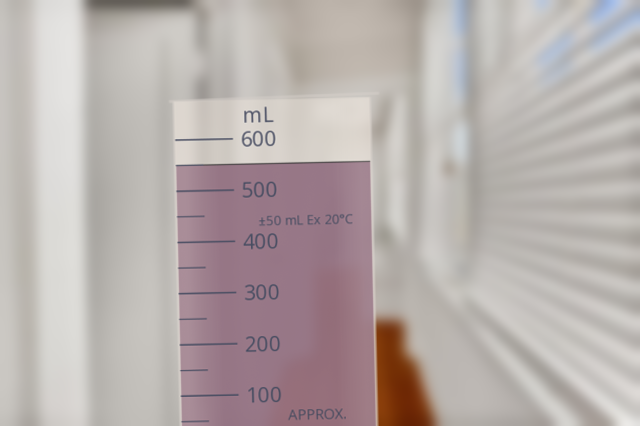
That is **550** mL
